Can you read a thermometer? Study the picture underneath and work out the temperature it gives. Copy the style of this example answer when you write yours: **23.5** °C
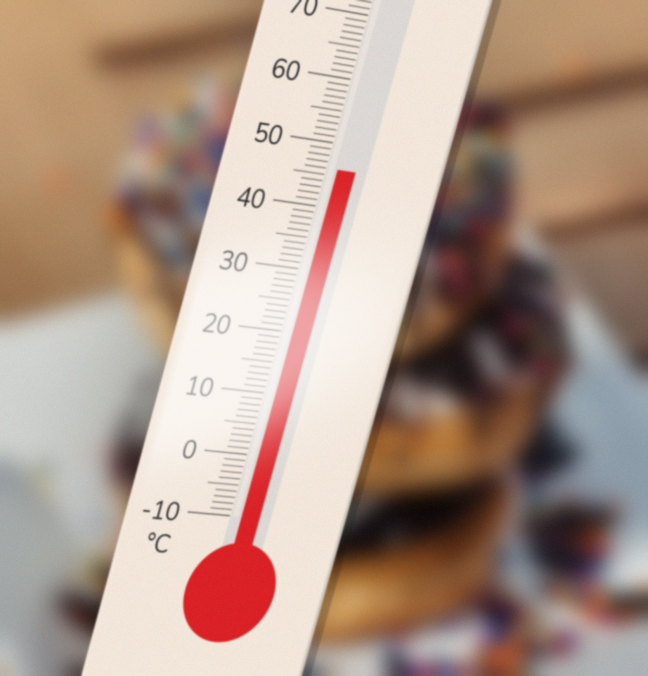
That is **46** °C
